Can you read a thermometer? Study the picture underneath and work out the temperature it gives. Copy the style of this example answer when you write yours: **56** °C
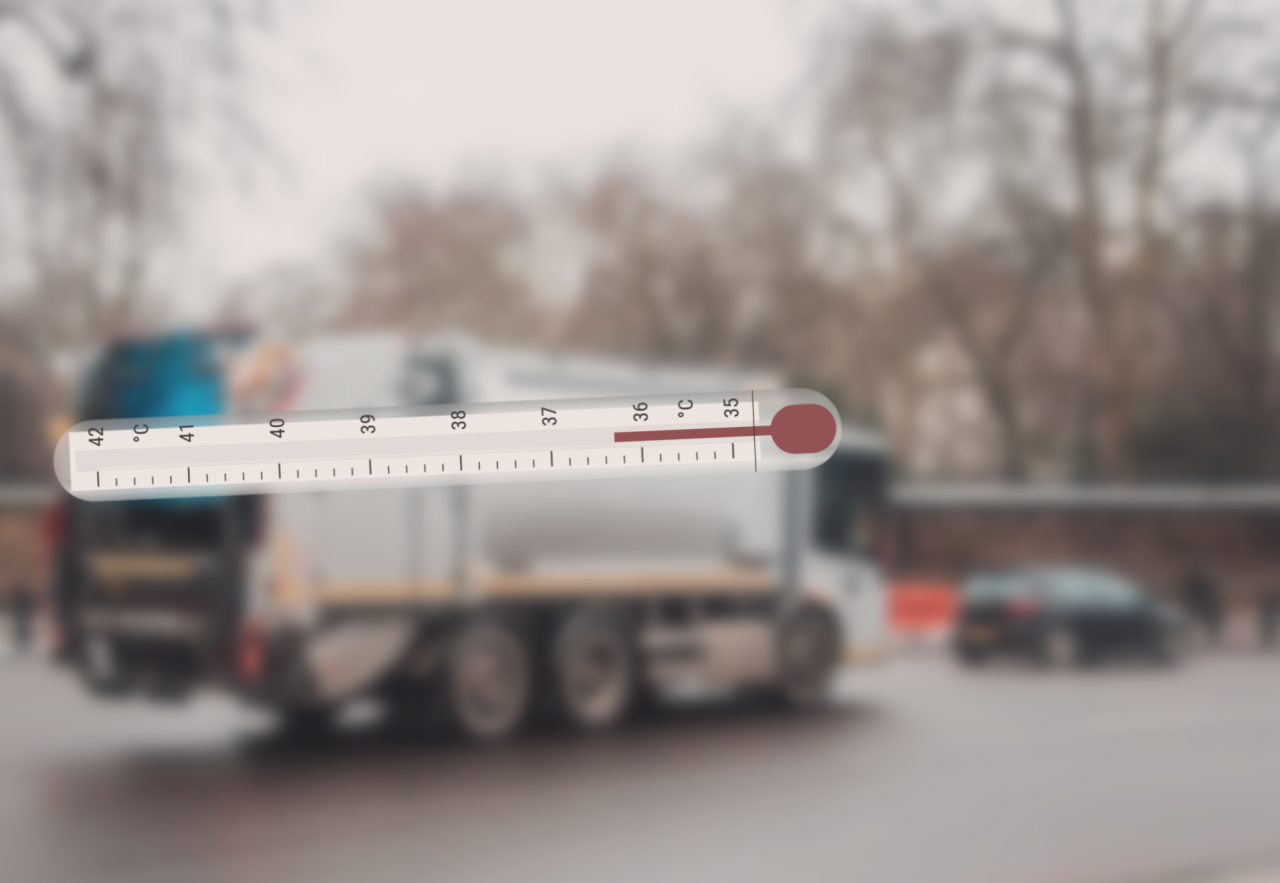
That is **36.3** °C
